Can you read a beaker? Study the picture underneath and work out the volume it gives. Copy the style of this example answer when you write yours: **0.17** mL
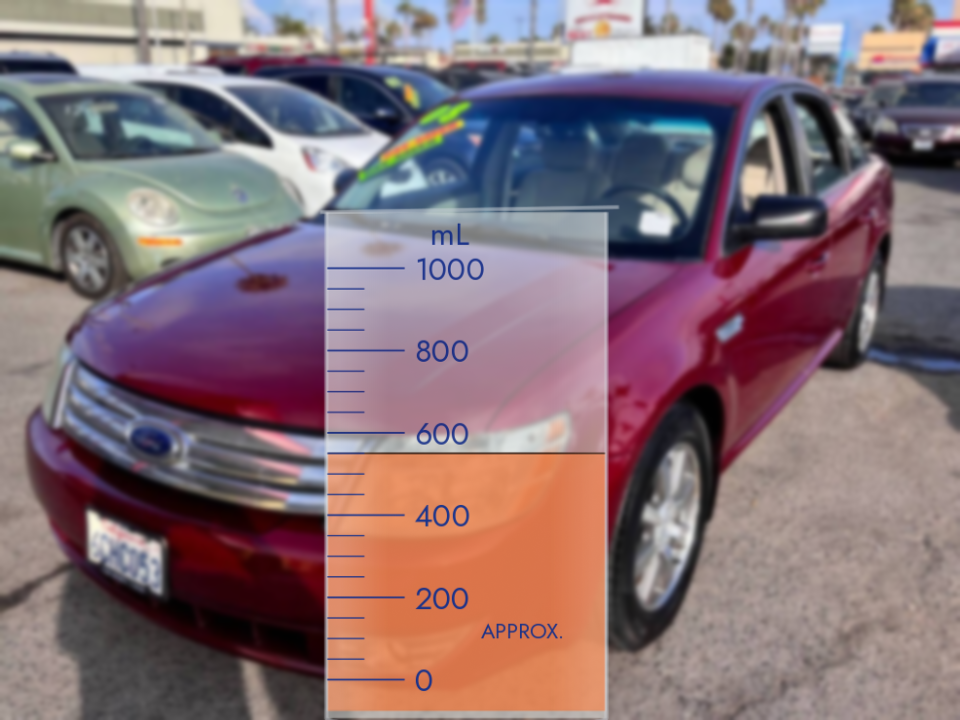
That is **550** mL
